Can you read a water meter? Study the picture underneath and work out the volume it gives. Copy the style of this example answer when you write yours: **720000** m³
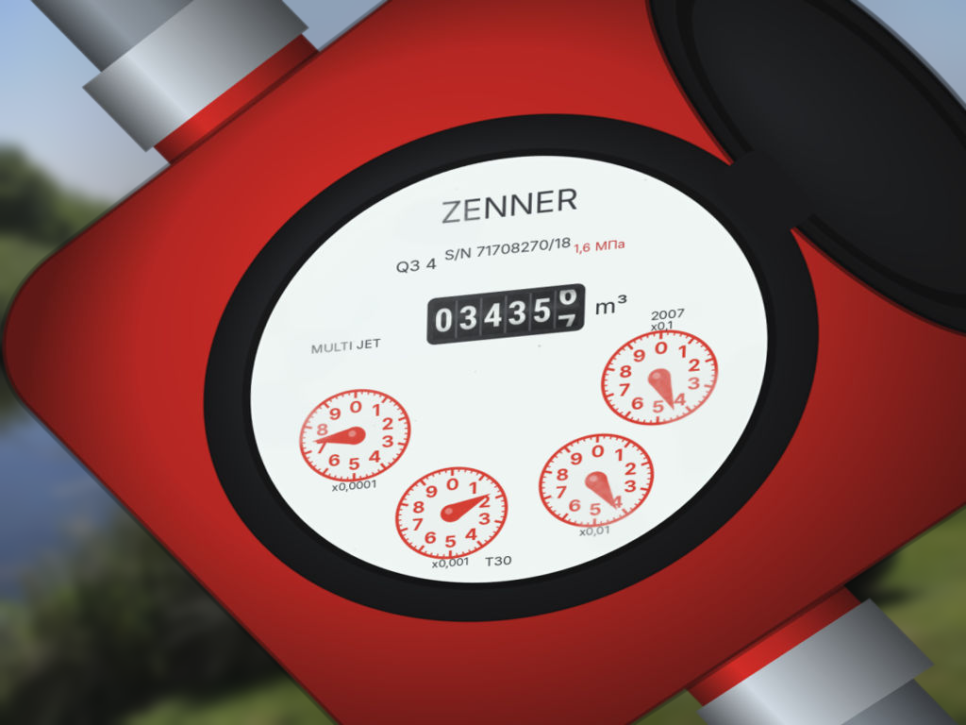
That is **34356.4417** m³
